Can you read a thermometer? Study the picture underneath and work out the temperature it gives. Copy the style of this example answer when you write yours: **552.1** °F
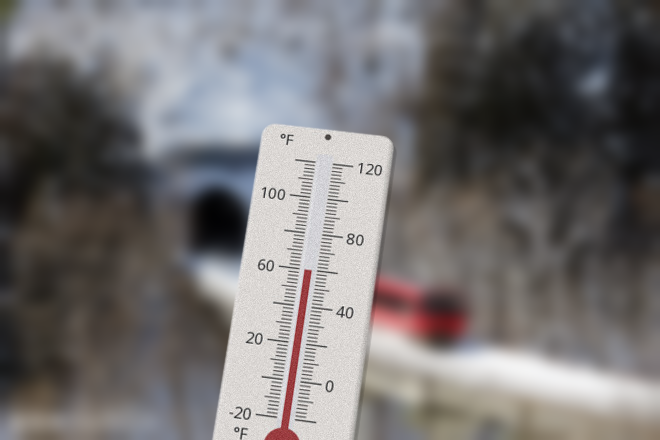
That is **60** °F
